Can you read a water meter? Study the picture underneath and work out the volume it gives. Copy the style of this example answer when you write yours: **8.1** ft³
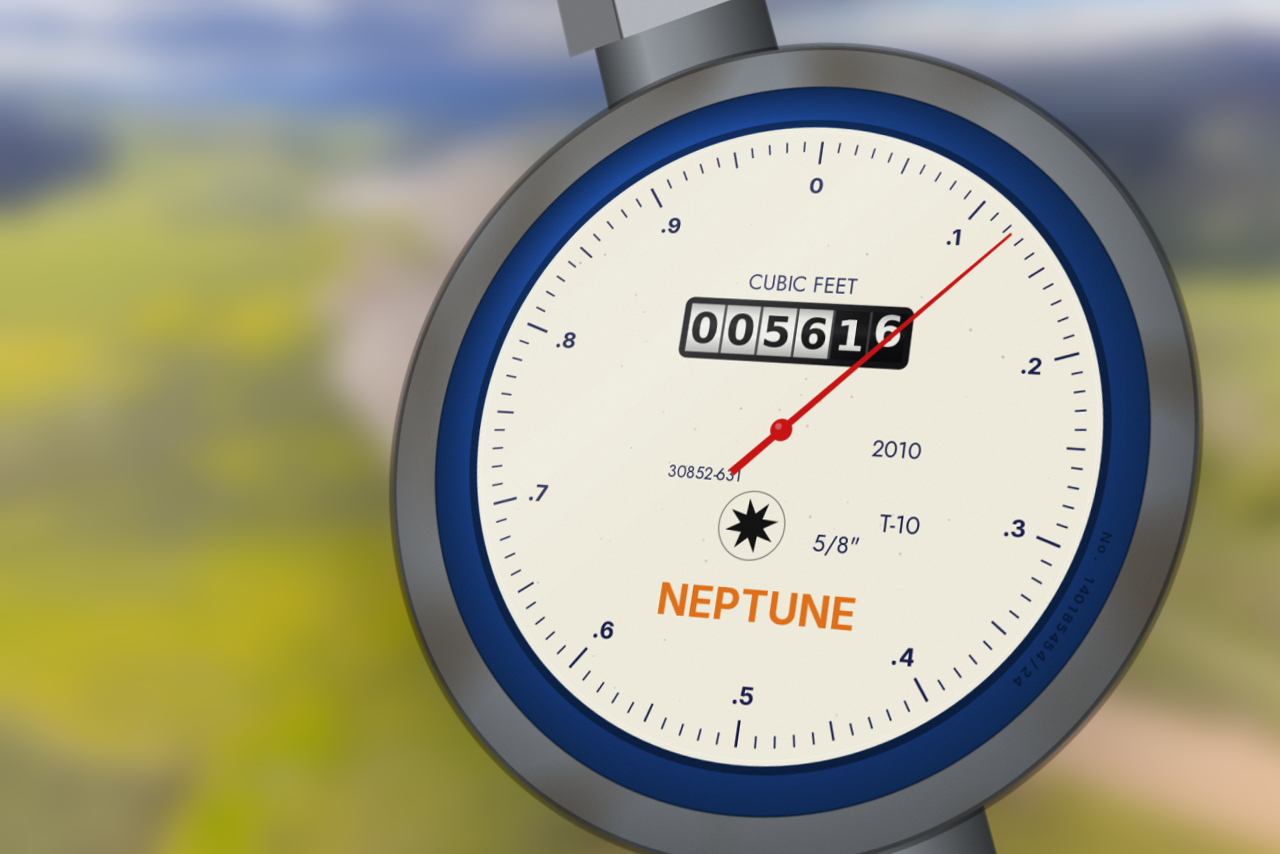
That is **5616.12** ft³
